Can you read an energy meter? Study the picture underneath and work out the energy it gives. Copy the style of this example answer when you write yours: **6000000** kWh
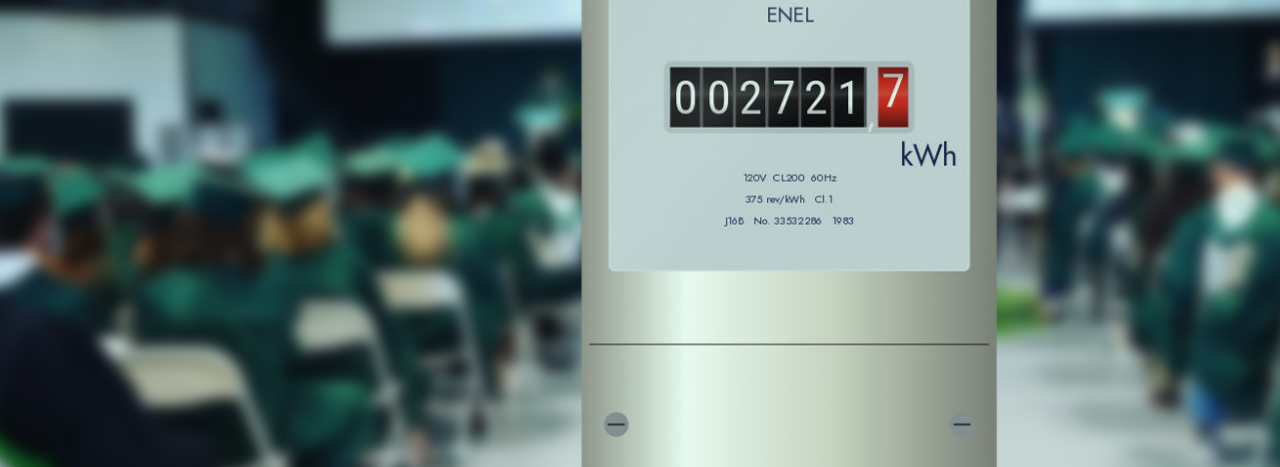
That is **2721.7** kWh
